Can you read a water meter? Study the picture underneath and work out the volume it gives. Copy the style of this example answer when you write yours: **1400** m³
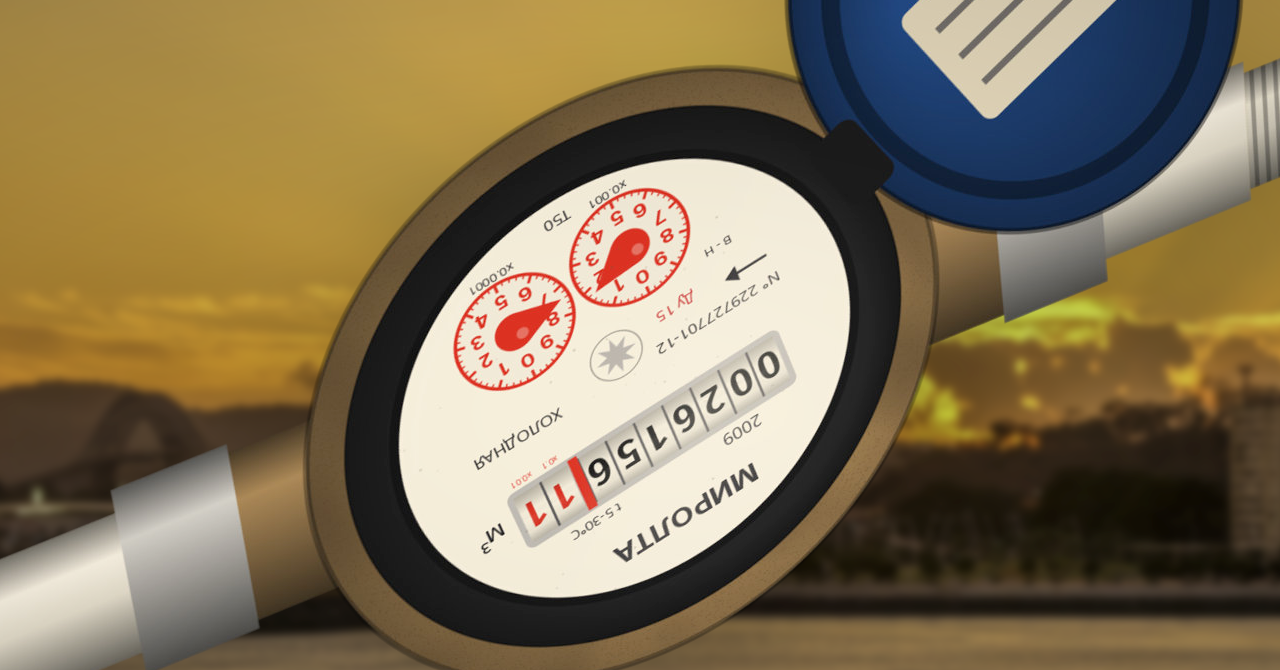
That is **26156.1117** m³
